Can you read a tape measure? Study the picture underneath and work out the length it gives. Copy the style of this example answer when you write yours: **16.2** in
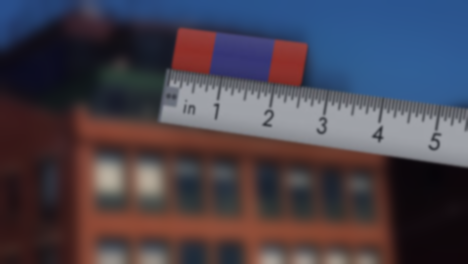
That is **2.5** in
